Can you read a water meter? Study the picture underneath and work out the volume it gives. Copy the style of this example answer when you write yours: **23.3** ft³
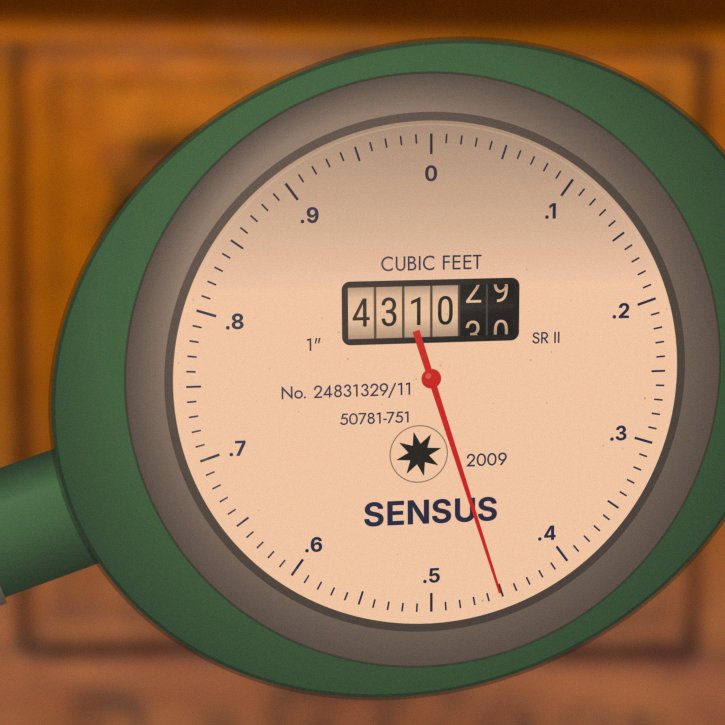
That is **431029.45** ft³
